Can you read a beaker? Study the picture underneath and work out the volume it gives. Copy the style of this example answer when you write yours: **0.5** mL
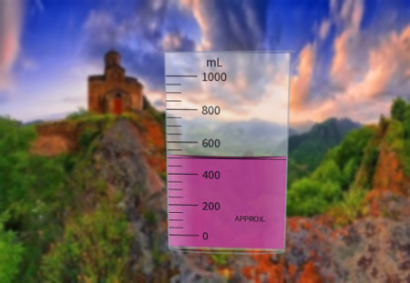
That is **500** mL
